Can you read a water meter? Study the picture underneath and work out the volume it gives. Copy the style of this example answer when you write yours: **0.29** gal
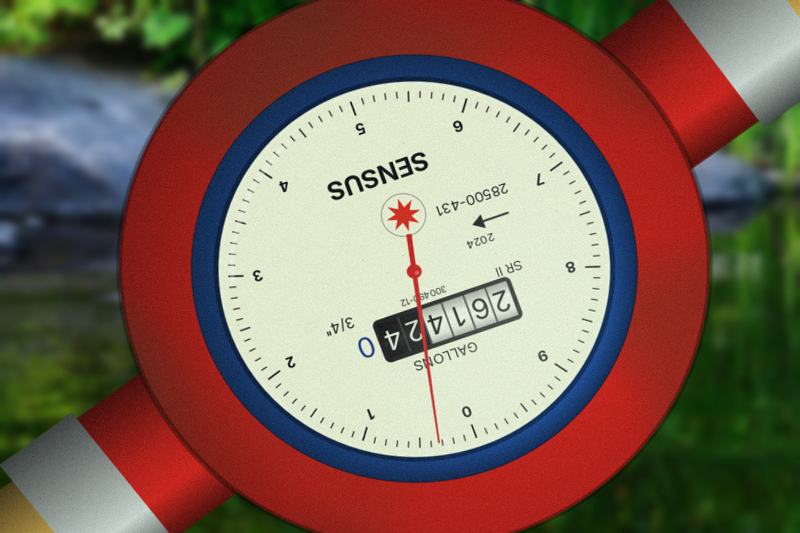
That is **2614240.3** gal
